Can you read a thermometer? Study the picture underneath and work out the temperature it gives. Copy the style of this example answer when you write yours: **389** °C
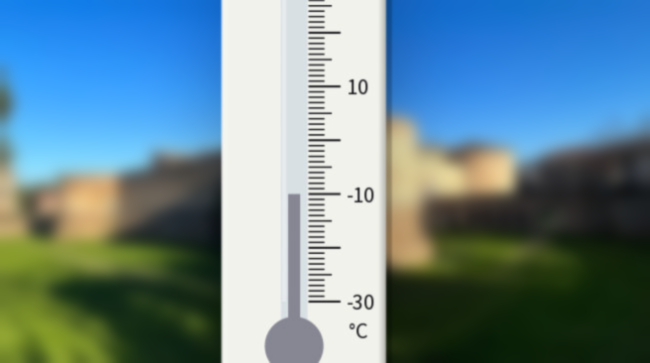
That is **-10** °C
